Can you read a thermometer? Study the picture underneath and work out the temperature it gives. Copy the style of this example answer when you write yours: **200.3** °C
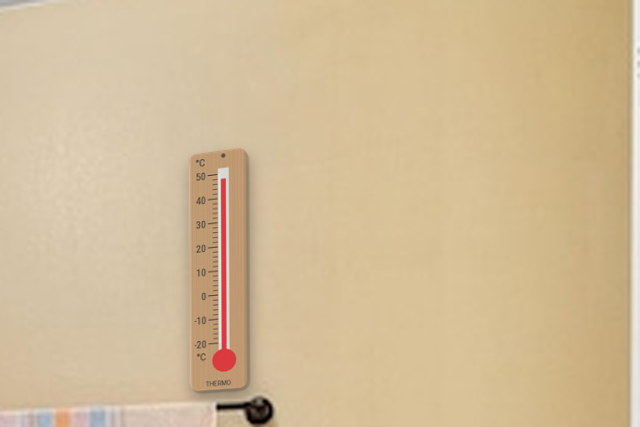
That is **48** °C
